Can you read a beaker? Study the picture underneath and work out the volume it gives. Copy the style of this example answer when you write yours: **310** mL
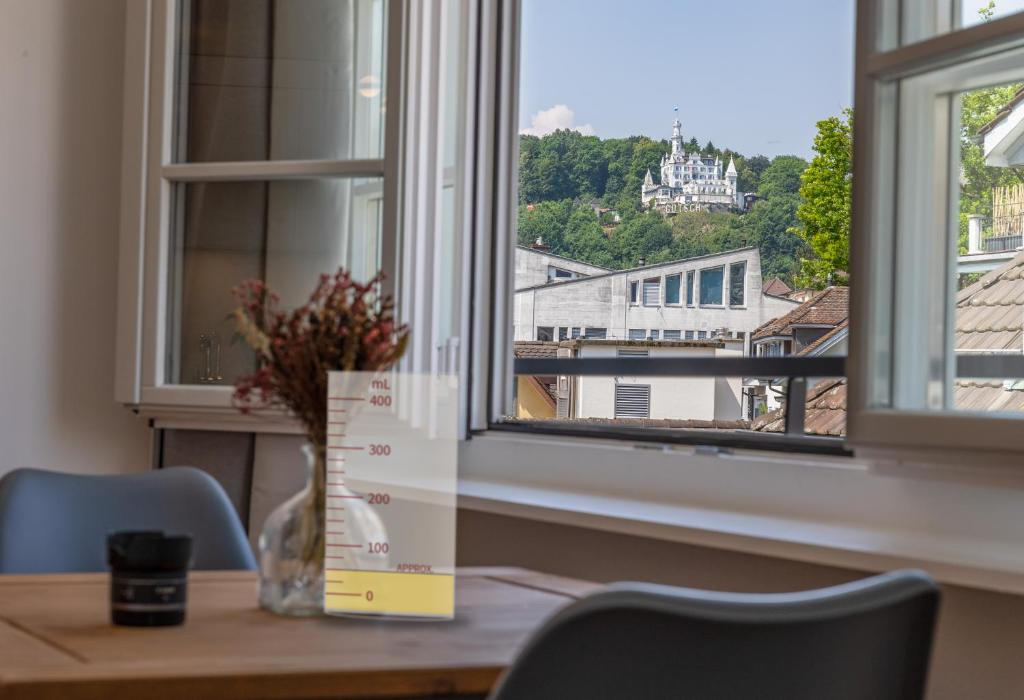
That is **50** mL
